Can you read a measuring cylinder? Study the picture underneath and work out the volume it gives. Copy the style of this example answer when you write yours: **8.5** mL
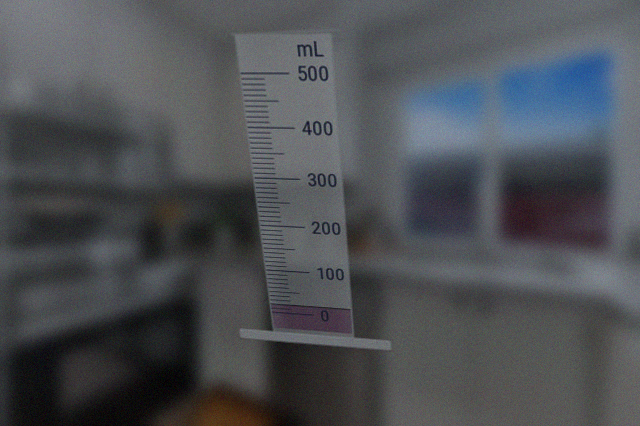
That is **20** mL
